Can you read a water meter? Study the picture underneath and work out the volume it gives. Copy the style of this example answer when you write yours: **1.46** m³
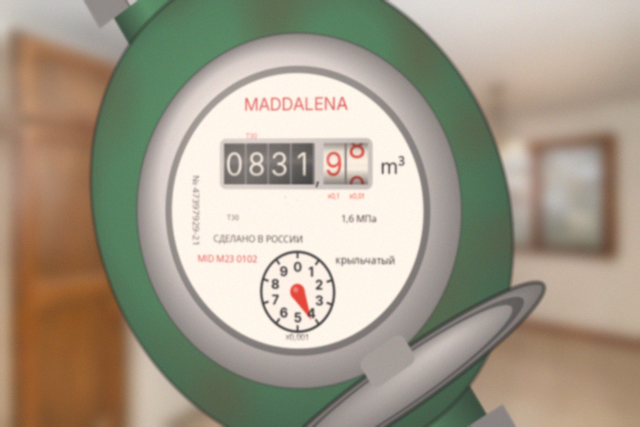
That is **831.984** m³
